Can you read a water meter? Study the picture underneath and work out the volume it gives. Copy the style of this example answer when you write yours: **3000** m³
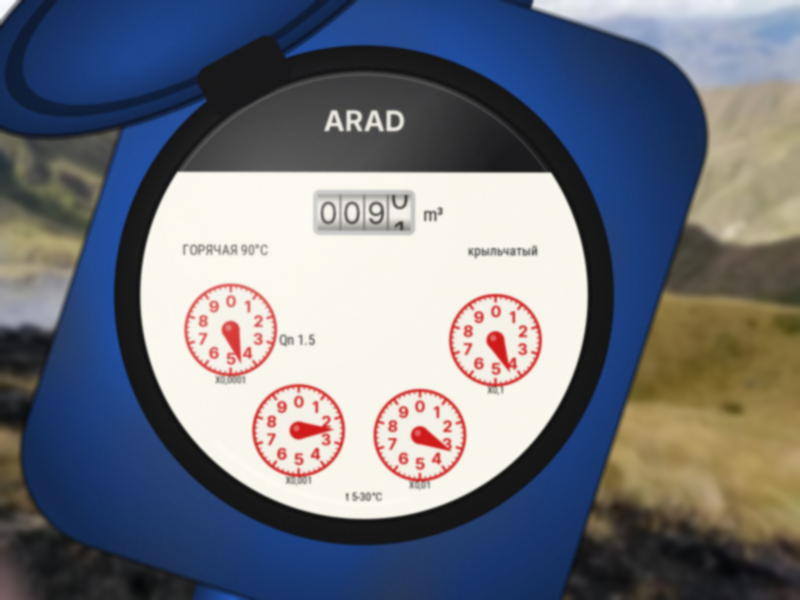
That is **90.4324** m³
